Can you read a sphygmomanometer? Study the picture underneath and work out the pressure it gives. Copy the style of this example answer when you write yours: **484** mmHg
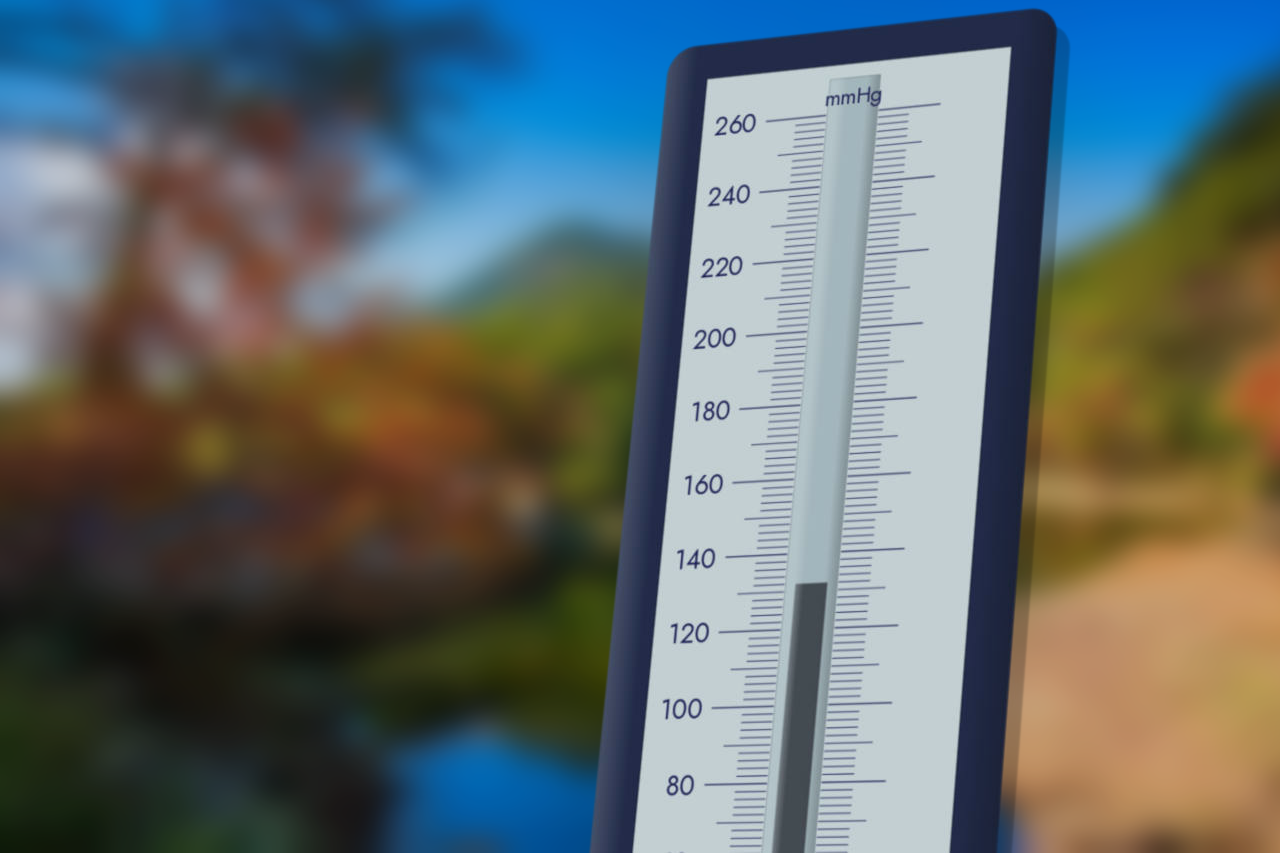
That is **132** mmHg
